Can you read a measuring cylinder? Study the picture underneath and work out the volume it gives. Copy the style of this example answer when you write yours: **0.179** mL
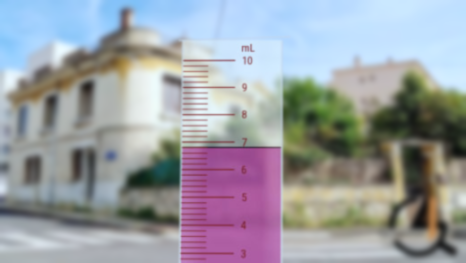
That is **6.8** mL
